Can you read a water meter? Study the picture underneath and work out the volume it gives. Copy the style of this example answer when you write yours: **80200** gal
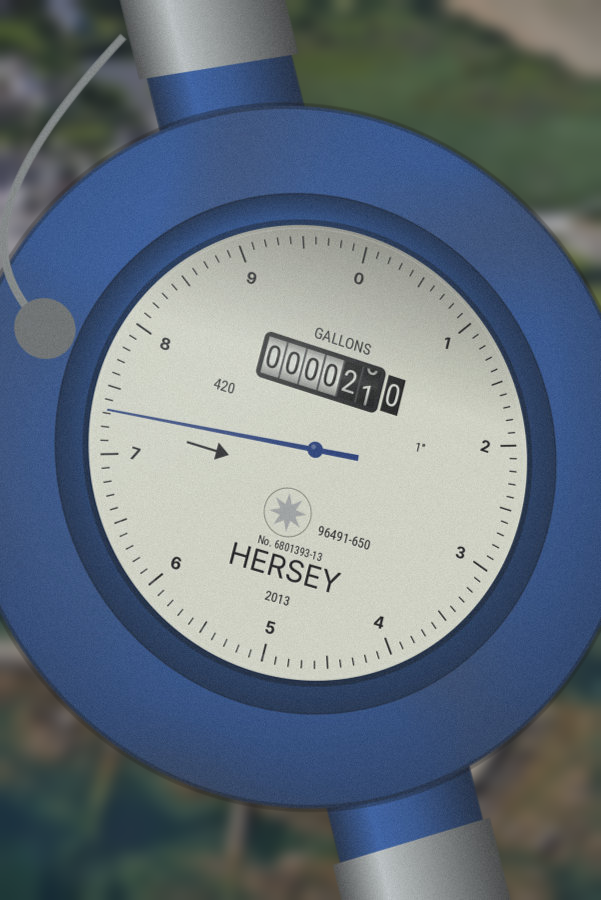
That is **207.3** gal
